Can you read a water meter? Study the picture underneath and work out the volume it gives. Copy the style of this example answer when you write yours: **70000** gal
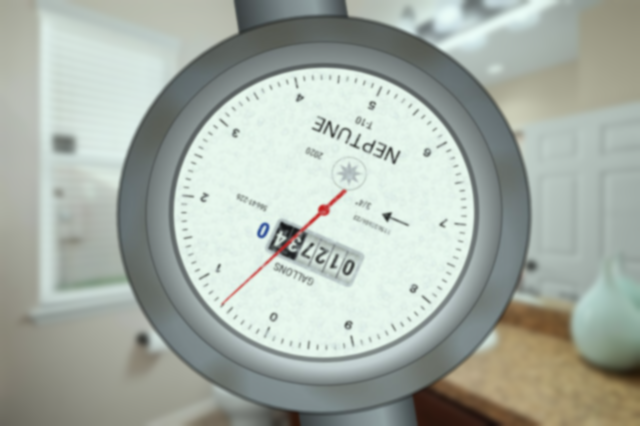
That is **127340.6** gal
